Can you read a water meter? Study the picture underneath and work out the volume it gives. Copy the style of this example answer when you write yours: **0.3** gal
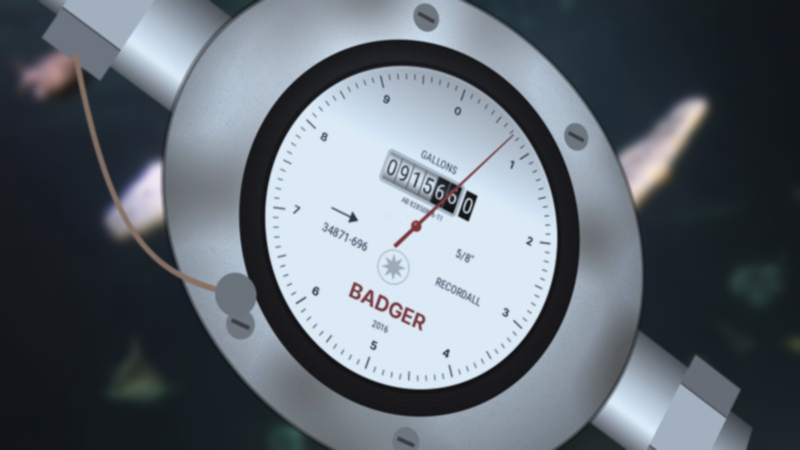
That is **915660.7** gal
